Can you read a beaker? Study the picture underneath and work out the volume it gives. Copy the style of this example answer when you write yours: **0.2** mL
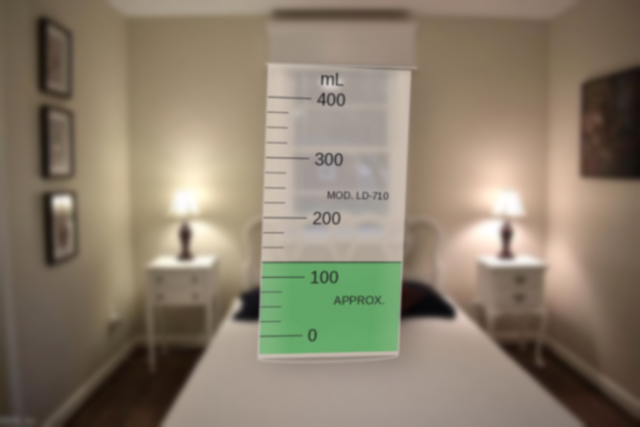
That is **125** mL
